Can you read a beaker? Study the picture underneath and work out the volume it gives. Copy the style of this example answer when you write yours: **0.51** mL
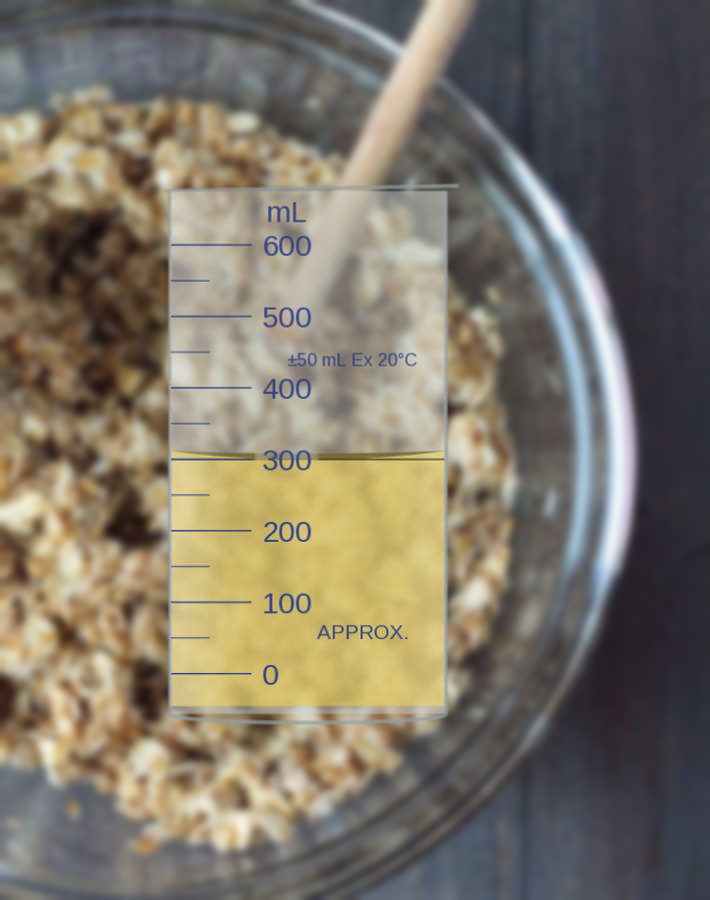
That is **300** mL
